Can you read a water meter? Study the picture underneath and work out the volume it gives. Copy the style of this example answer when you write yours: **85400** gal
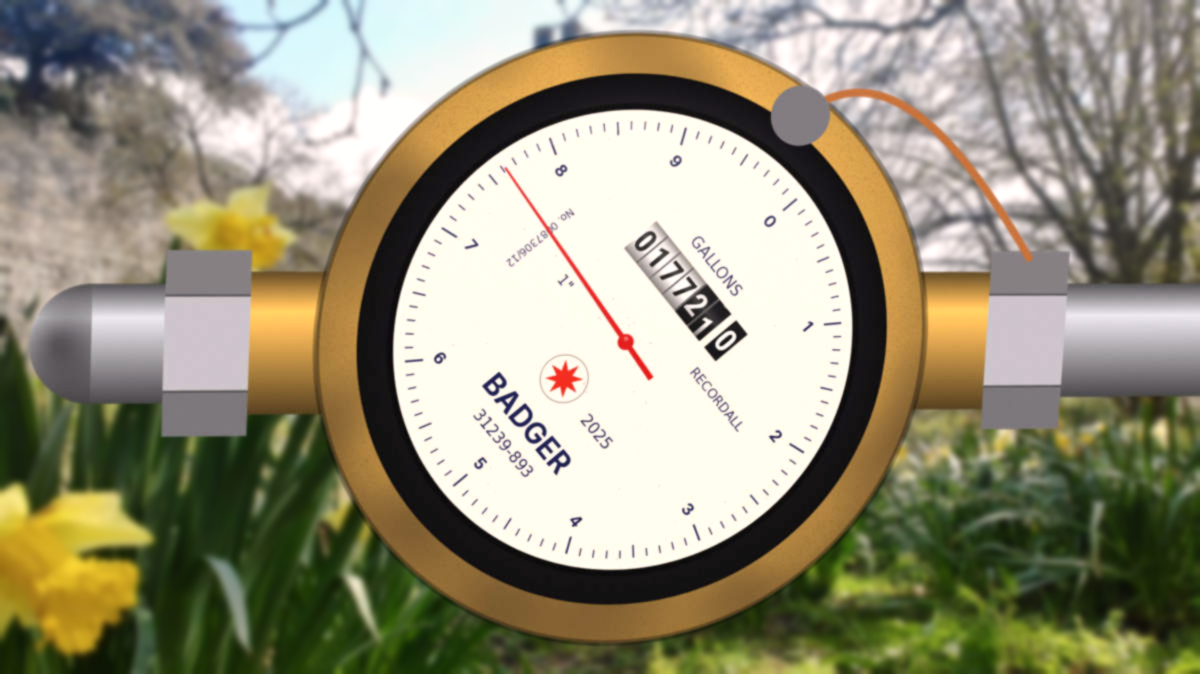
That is **177207.6** gal
